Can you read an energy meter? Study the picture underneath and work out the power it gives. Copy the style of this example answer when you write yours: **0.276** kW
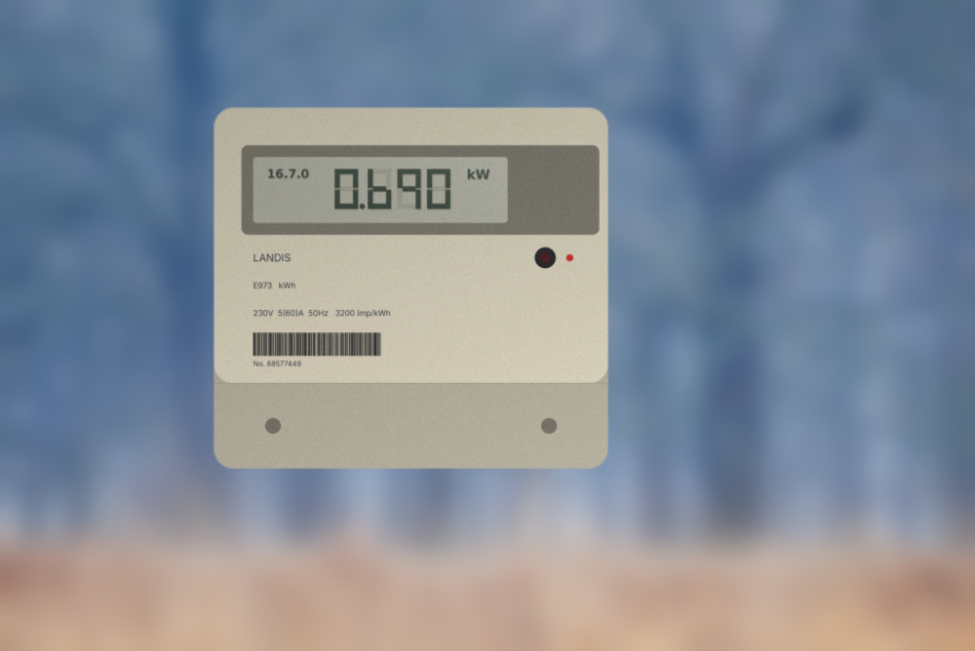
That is **0.690** kW
